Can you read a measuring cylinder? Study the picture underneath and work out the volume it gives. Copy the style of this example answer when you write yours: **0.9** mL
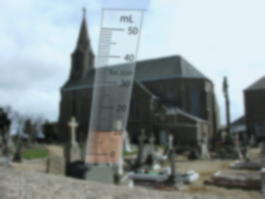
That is **10** mL
